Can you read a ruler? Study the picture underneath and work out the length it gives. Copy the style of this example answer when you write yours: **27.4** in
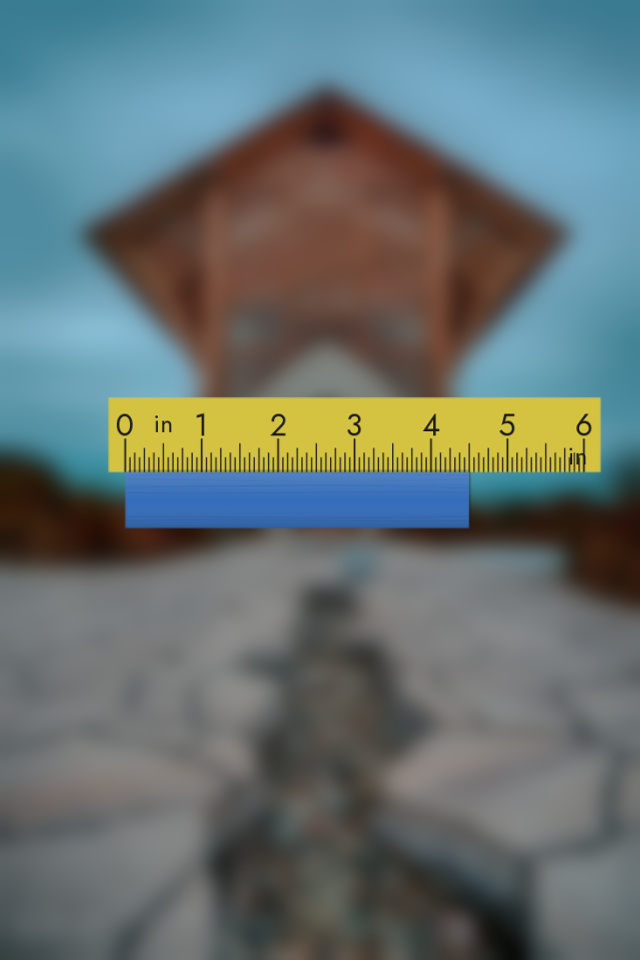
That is **4.5** in
